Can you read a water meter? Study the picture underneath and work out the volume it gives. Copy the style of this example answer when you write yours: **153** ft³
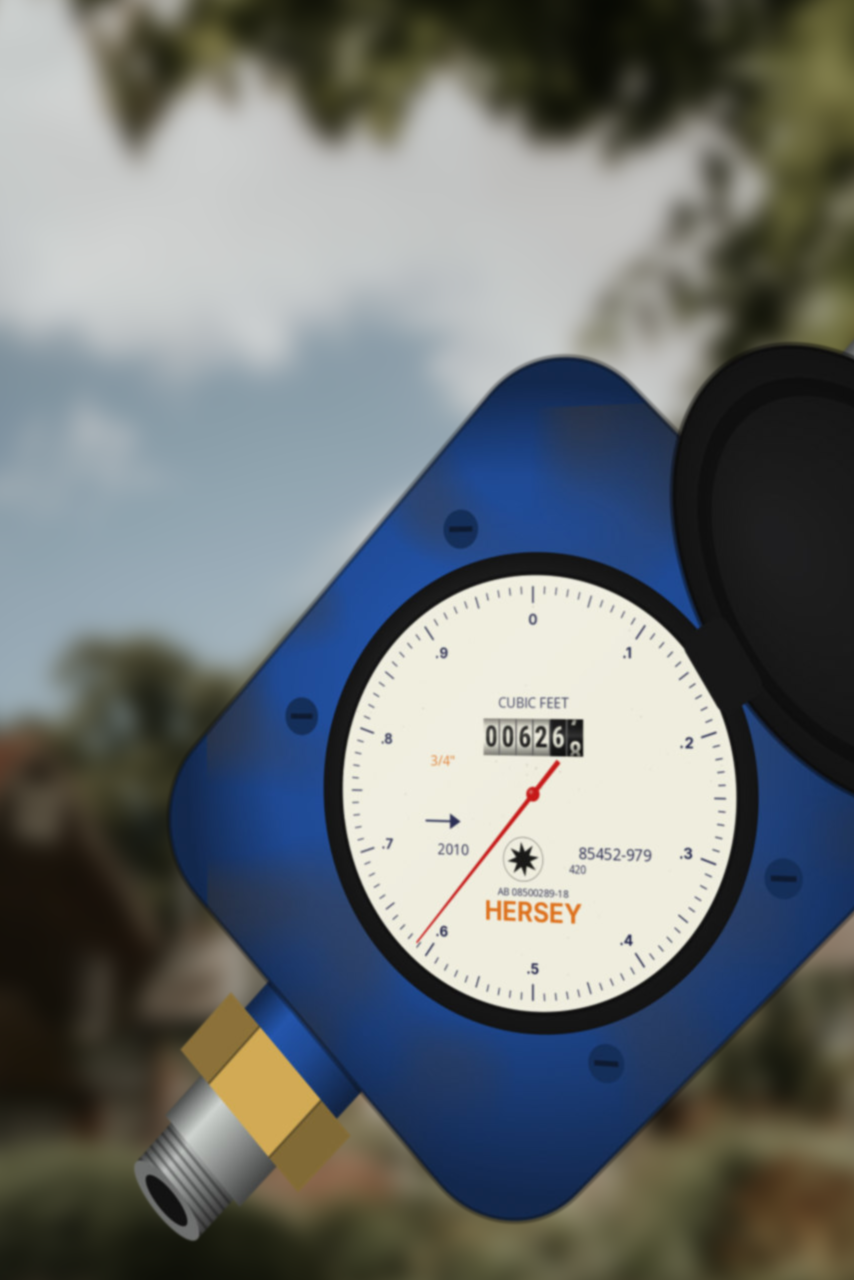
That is **6267.61** ft³
